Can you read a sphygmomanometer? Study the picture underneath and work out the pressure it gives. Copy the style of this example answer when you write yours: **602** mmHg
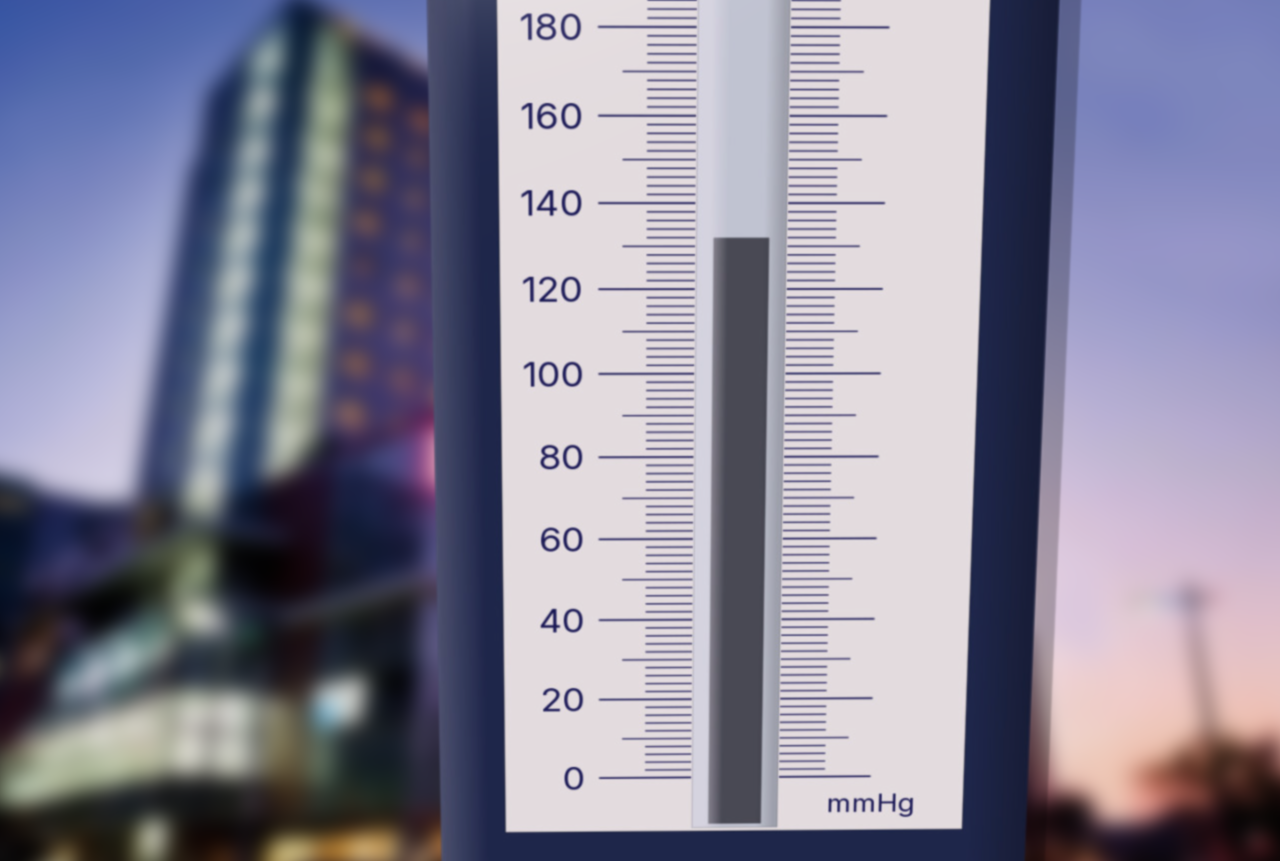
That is **132** mmHg
